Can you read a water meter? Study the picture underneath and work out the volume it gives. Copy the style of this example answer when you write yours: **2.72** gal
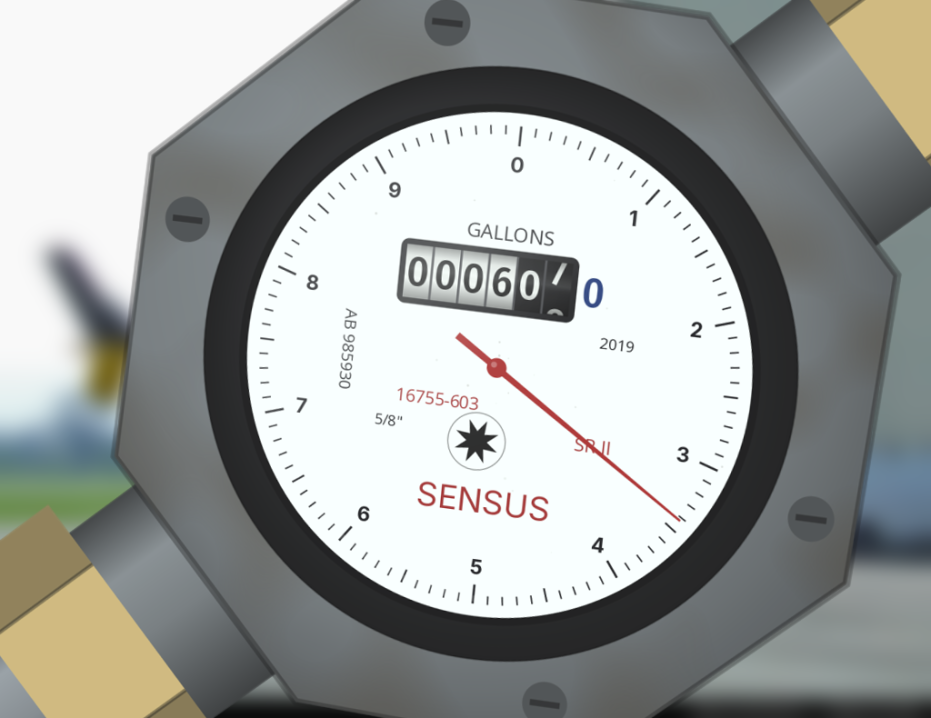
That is **6073.4** gal
